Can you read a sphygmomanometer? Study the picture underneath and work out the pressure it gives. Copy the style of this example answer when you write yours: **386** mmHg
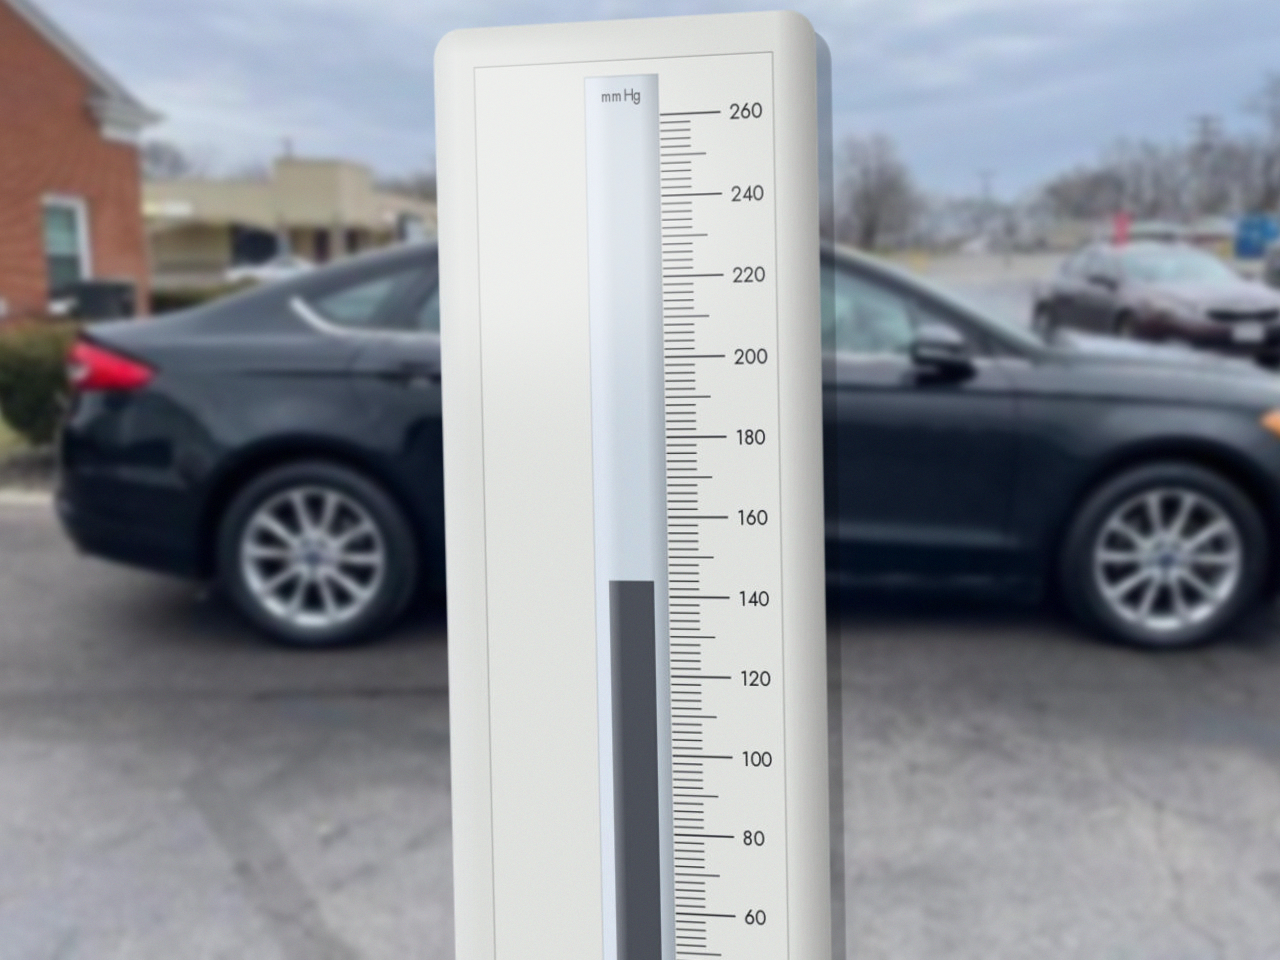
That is **144** mmHg
